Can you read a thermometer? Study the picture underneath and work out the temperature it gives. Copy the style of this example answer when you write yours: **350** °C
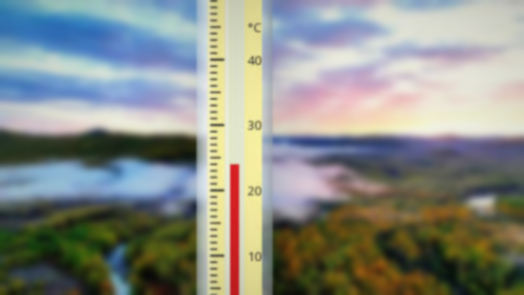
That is **24** °C
